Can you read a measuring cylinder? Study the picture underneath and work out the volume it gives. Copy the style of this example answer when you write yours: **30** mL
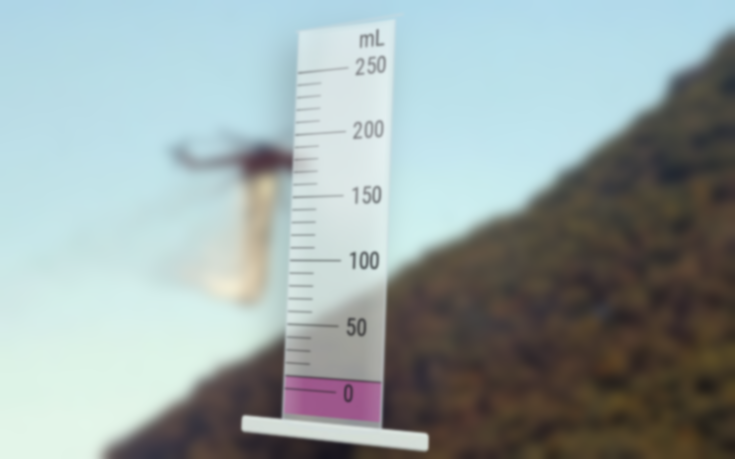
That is **10** mL
